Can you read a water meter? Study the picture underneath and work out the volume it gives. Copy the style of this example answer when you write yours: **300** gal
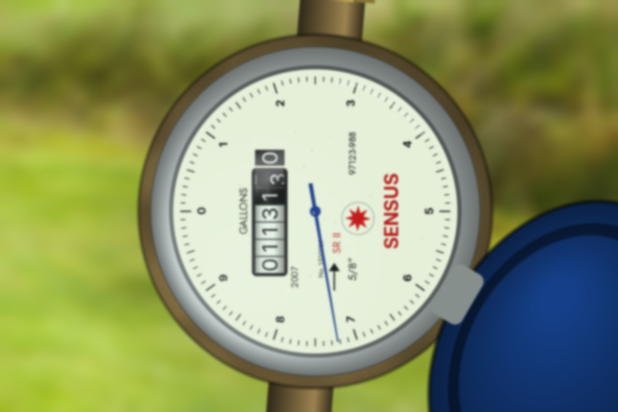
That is **113127.2** gal
